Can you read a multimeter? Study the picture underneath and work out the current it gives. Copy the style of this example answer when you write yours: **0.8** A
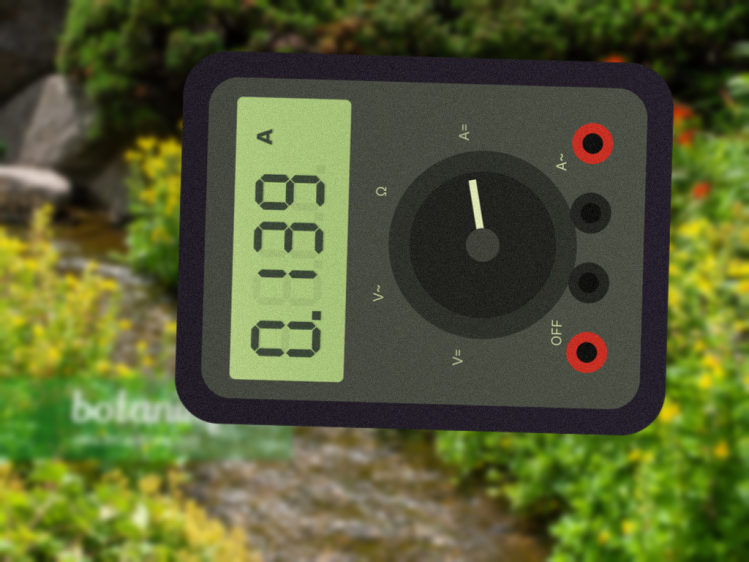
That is **0.139** A
